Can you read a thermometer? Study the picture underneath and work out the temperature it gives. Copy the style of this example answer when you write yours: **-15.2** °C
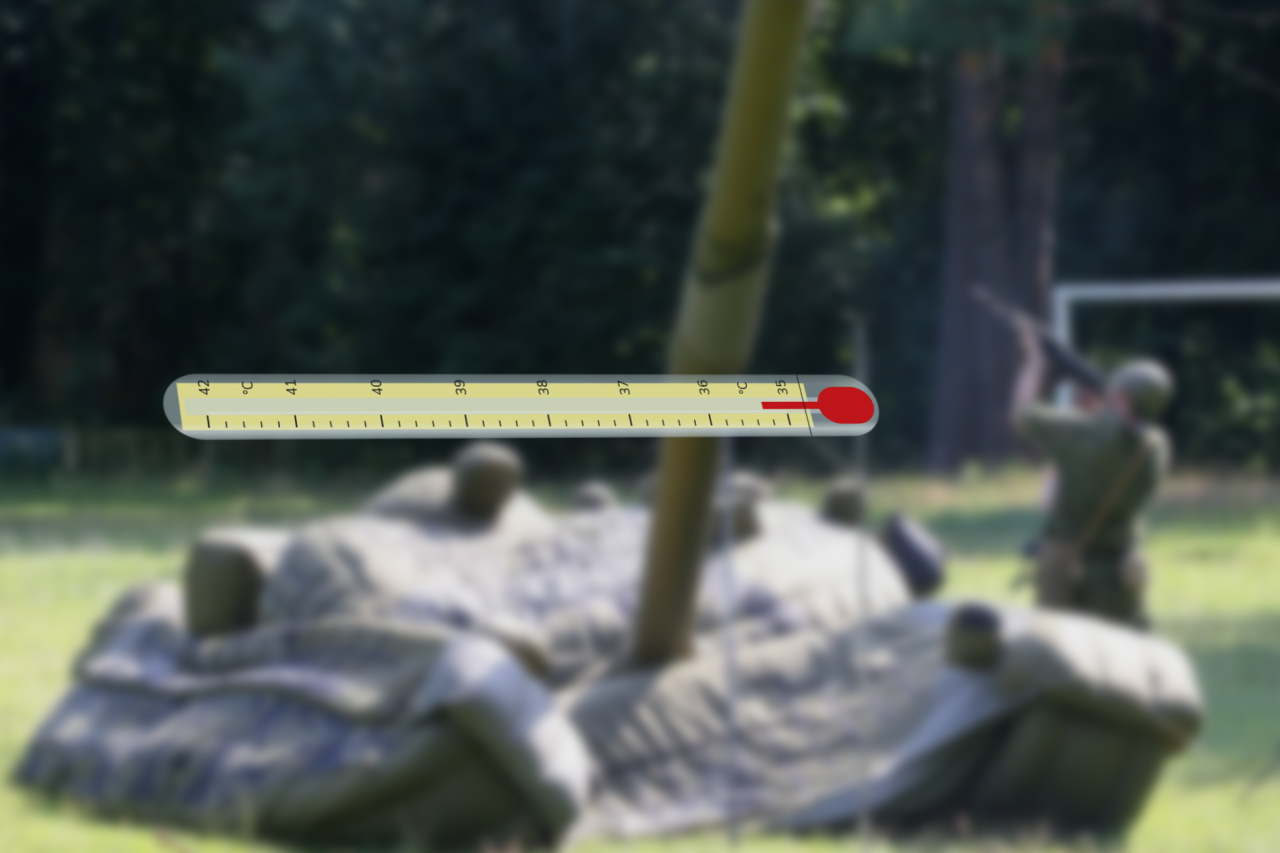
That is **35.3** °C
